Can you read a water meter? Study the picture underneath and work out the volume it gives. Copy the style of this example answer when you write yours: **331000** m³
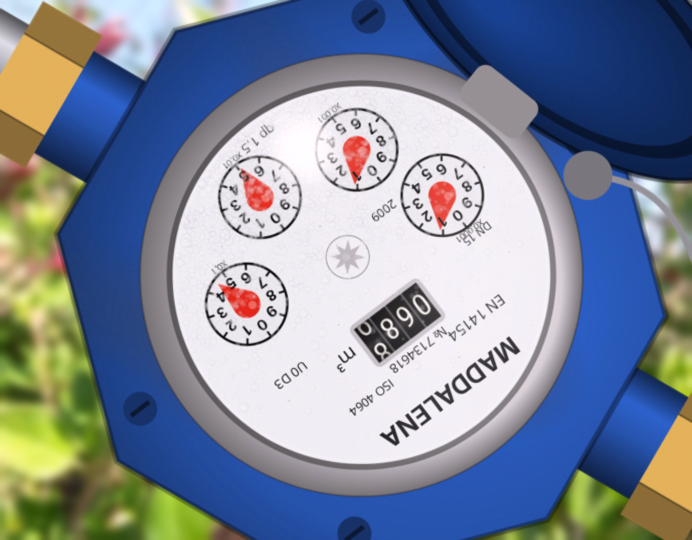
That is **688.4511** m³
